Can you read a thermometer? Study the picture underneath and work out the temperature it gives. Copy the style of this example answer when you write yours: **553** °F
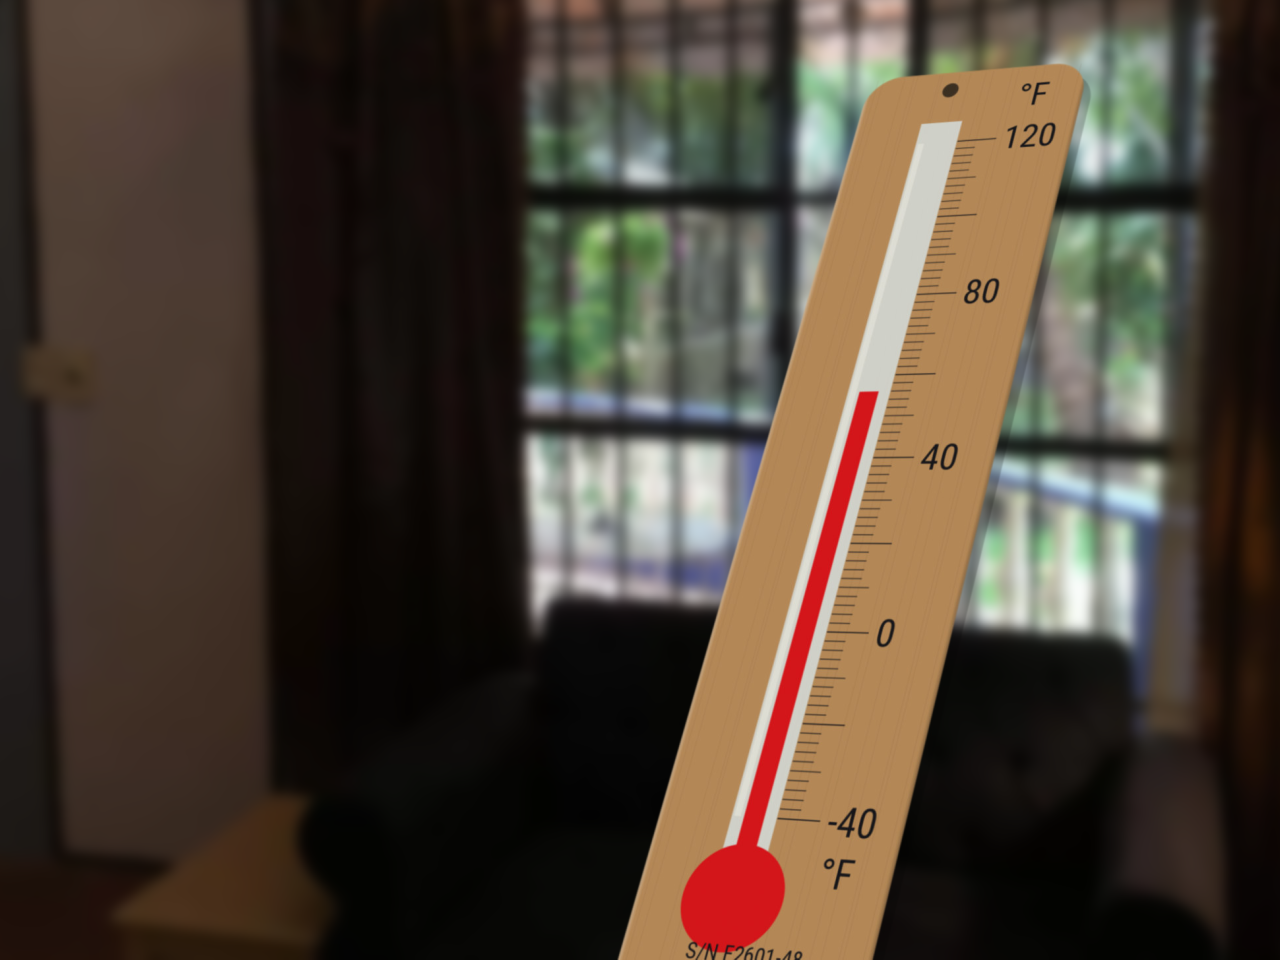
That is **56** °F
